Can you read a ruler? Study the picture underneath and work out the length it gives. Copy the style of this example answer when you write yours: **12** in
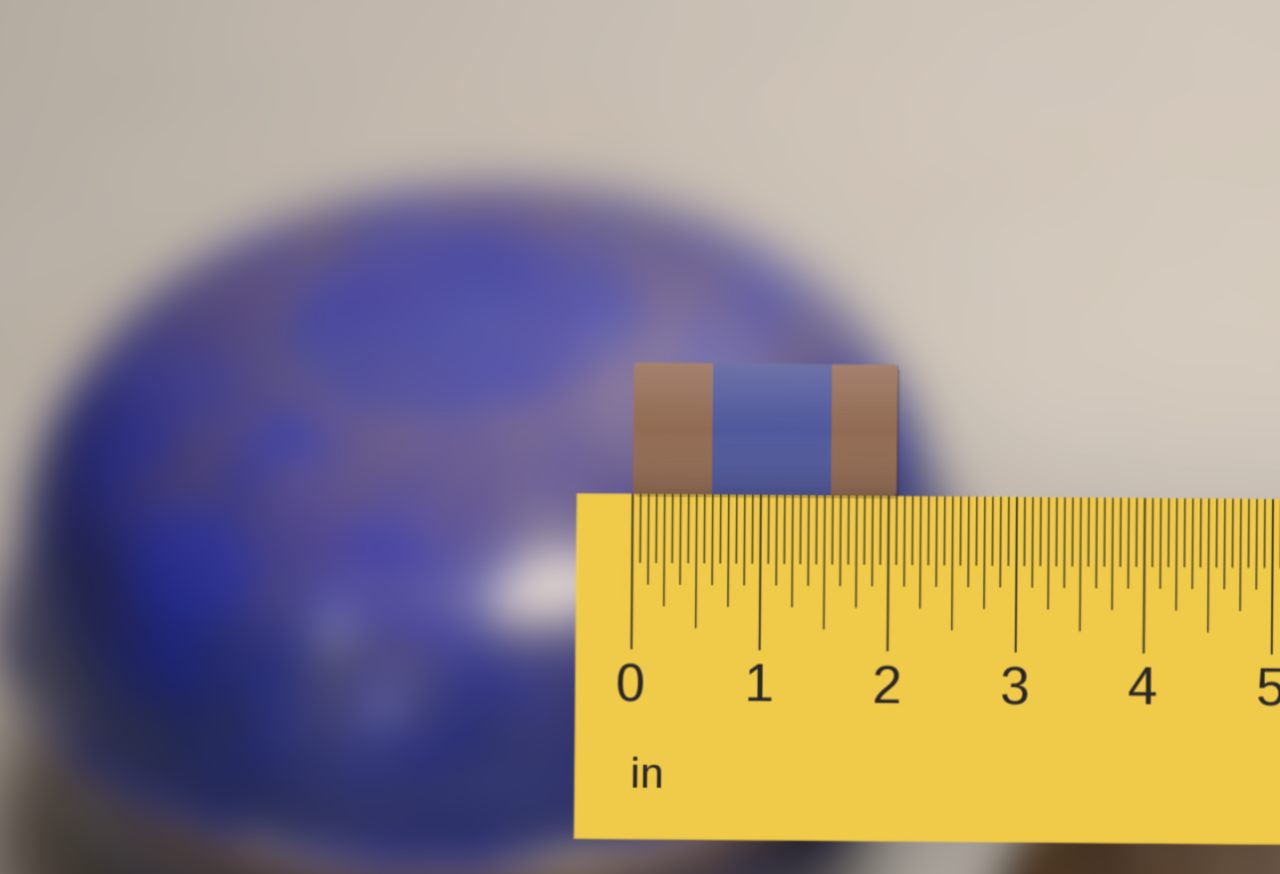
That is **2.0625** in
